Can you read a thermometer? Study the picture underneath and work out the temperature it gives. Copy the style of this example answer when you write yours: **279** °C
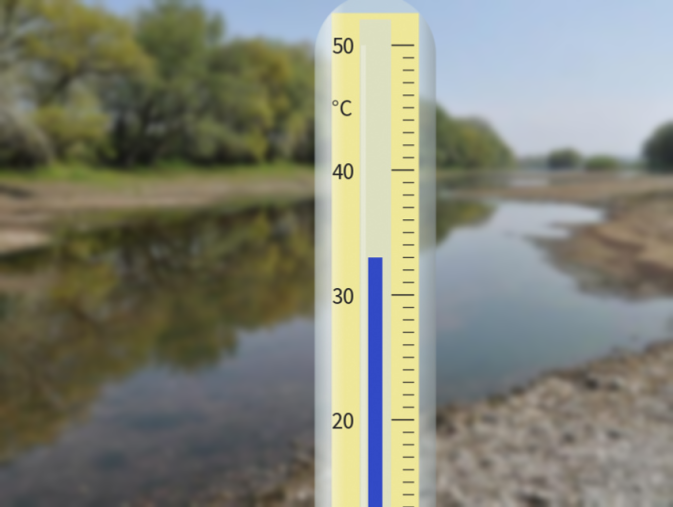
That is **33** °C
